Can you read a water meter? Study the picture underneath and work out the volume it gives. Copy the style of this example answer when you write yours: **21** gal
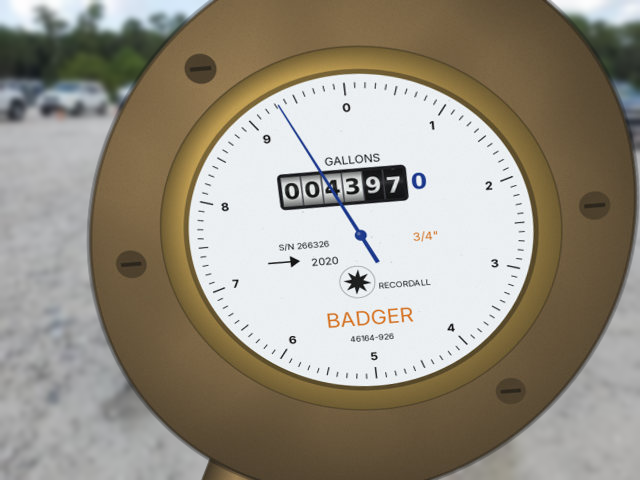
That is **43969.3** gal
